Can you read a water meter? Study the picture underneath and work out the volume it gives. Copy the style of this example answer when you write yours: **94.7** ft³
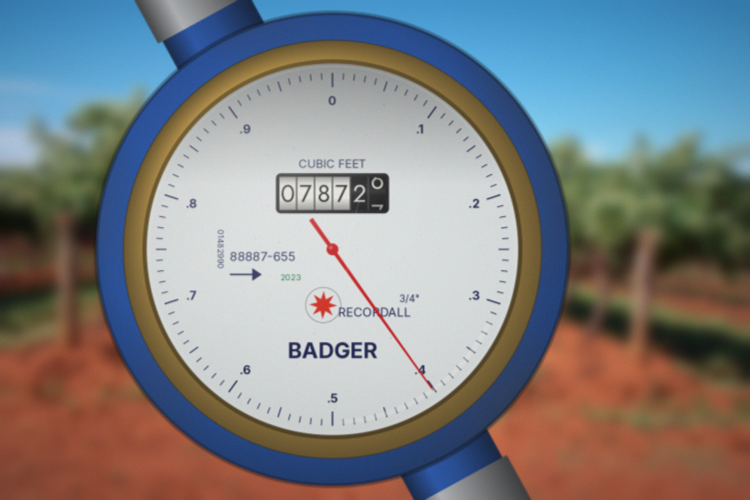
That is **78726.40** ft³
